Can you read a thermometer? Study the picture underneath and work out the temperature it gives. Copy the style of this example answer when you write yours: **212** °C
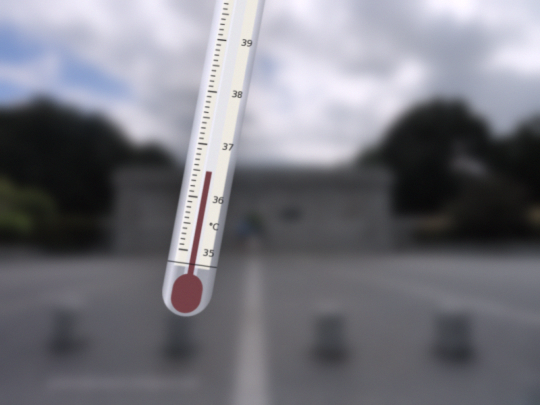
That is **36.5** °C
